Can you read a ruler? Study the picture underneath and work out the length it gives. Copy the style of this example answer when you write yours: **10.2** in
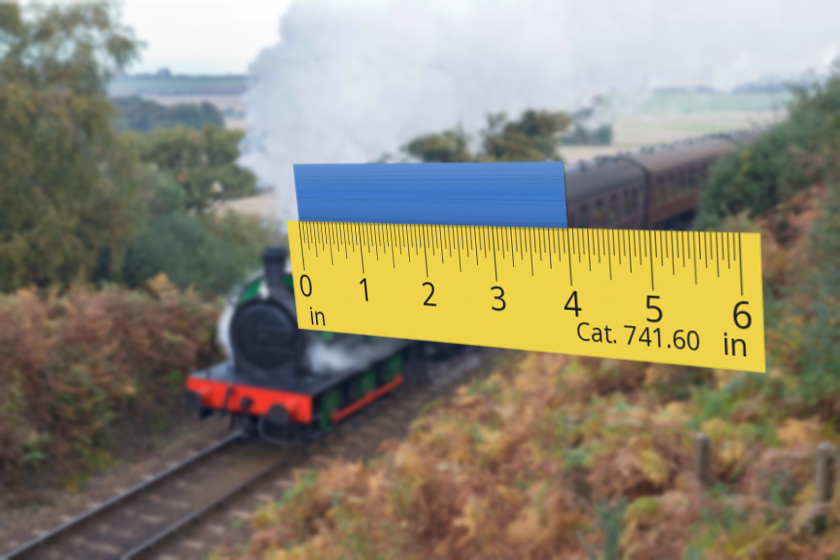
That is **4** in
